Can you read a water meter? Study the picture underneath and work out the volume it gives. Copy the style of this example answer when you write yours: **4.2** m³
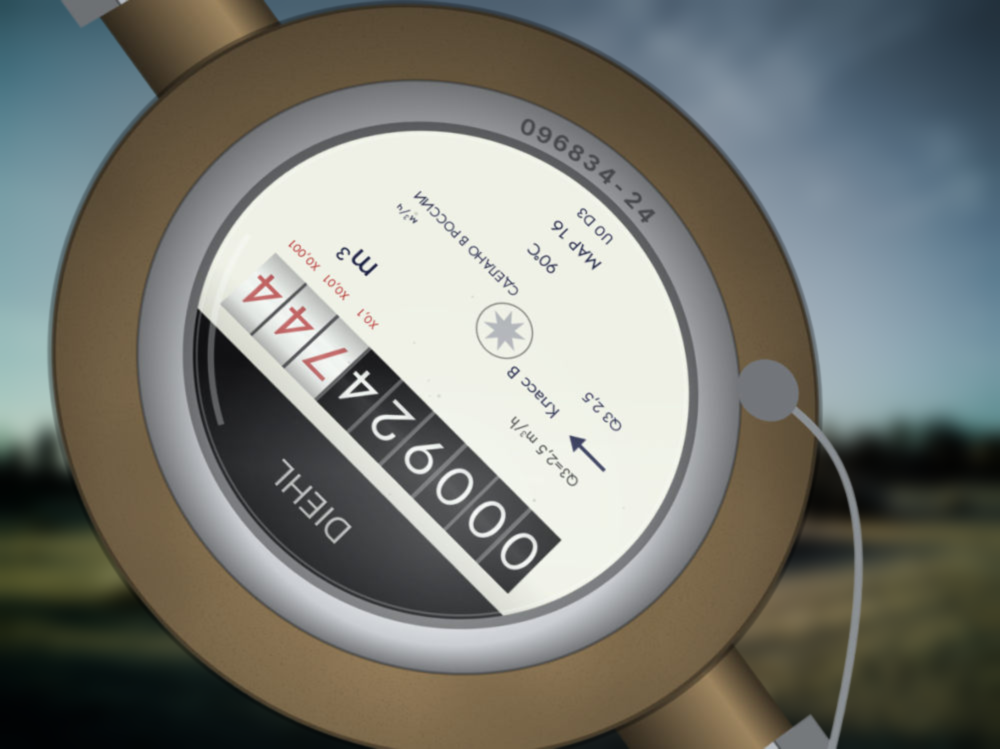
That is **924.744** m³
